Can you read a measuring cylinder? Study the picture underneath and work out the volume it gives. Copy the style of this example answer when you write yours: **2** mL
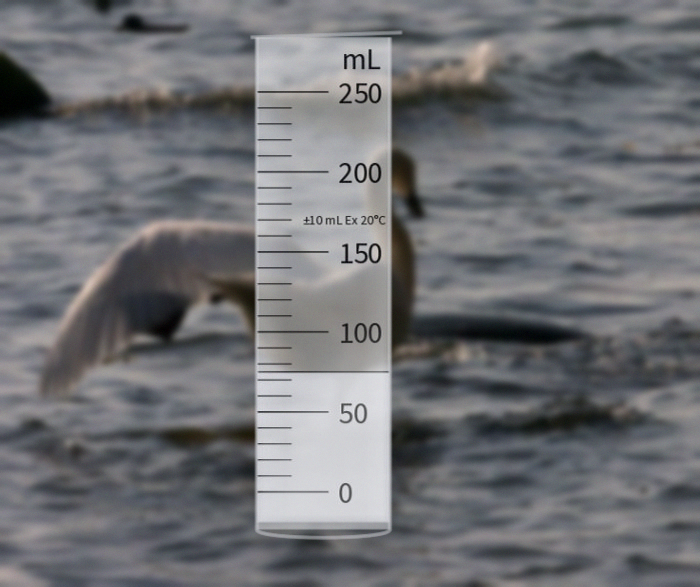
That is **75** mL
